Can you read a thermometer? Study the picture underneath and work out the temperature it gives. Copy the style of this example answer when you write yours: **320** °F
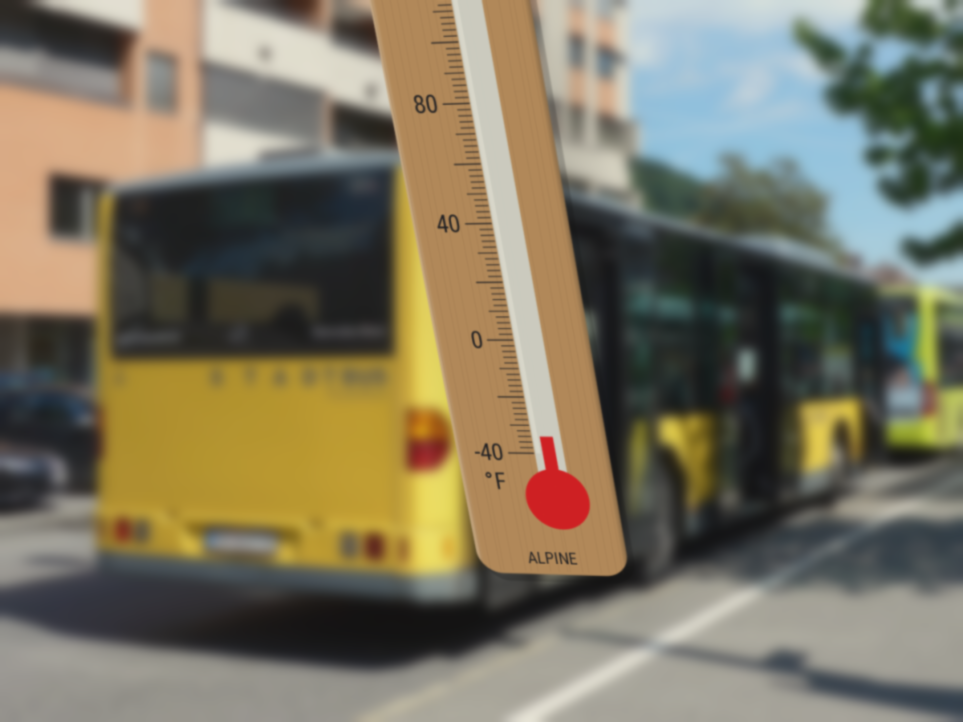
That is **-34** °F
